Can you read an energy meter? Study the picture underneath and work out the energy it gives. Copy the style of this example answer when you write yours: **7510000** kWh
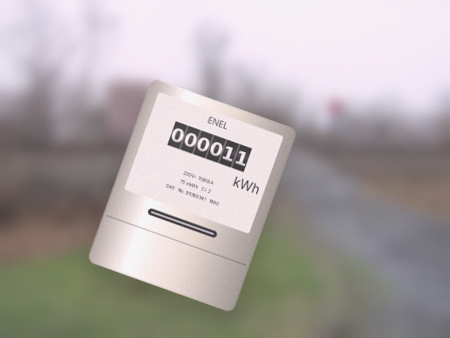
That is **11** kWh
